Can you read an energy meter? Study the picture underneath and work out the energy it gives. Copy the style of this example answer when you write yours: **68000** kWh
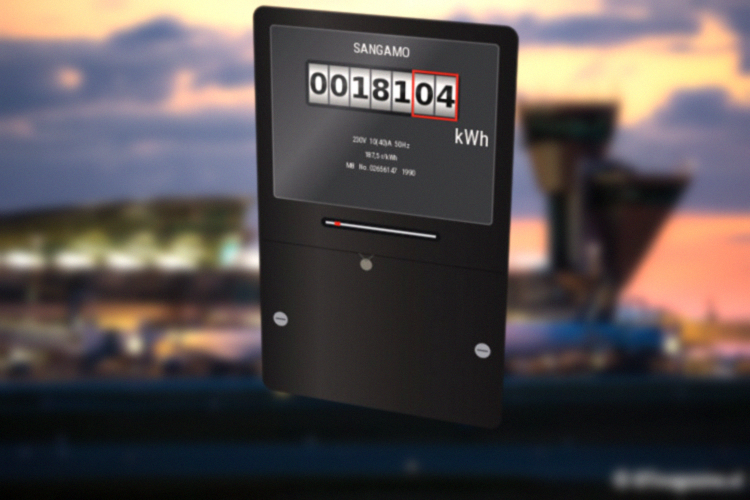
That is **181.04** kWh
